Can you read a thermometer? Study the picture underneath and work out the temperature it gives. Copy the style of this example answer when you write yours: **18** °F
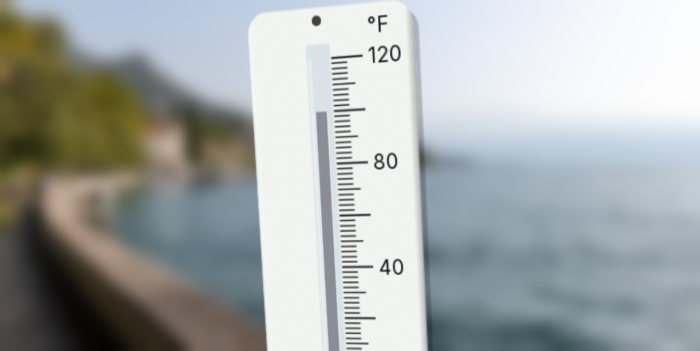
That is **100** °F
